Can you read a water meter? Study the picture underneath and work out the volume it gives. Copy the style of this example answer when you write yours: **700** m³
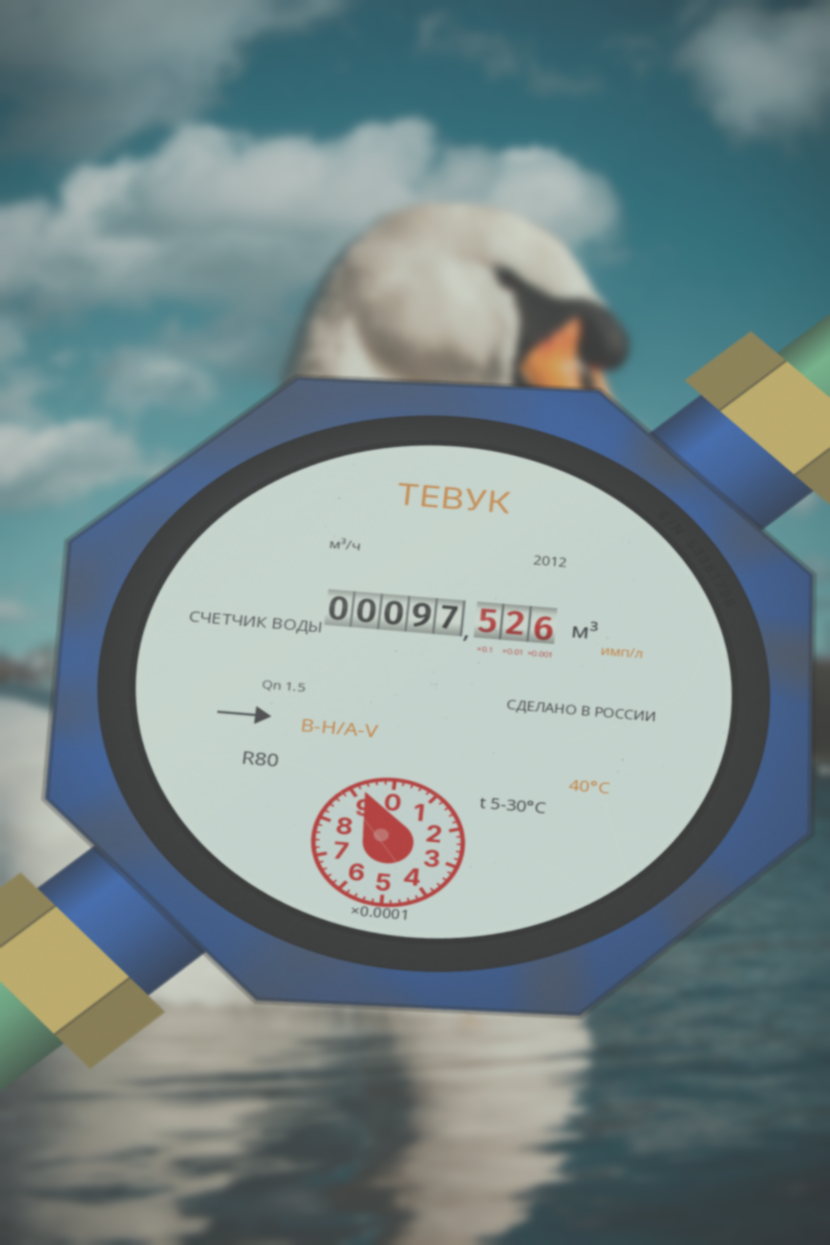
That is **97.5259** m³
